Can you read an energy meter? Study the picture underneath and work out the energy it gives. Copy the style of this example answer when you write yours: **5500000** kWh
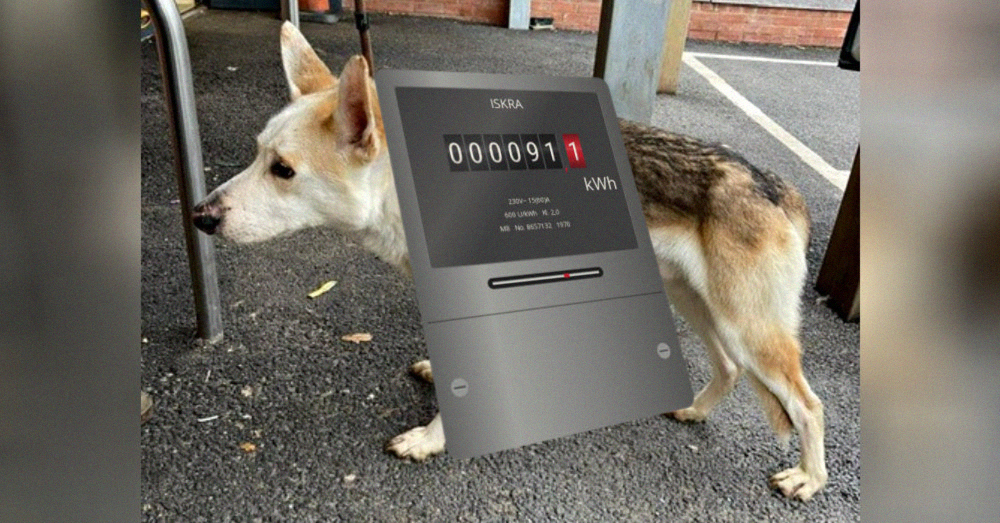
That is **91.1** kWh
